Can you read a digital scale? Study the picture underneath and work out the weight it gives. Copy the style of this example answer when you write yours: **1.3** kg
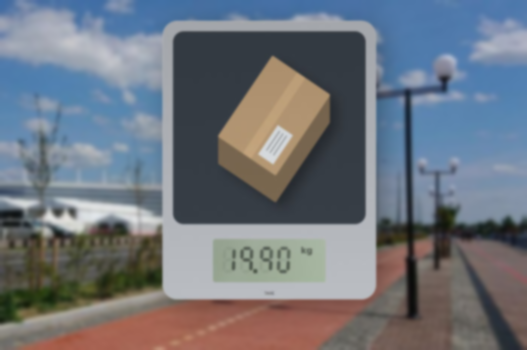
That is **19.90** kg
